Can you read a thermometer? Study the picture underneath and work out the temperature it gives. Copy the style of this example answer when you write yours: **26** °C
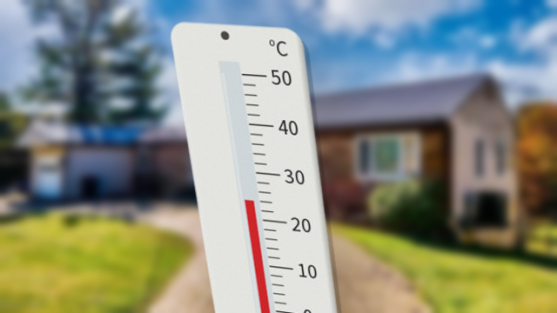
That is **24** °C
